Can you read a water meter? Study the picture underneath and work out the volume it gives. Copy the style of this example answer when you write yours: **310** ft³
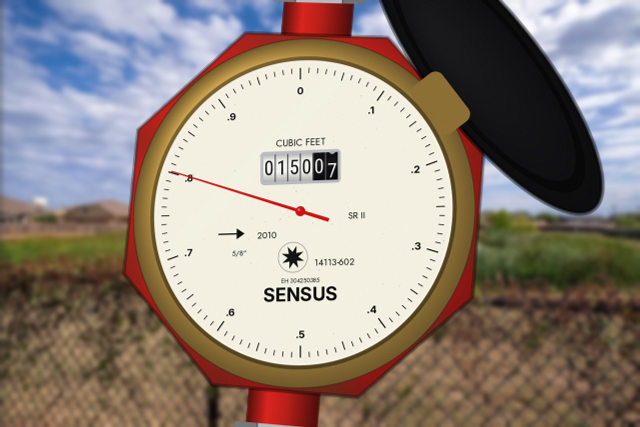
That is **15006.80** ft³
